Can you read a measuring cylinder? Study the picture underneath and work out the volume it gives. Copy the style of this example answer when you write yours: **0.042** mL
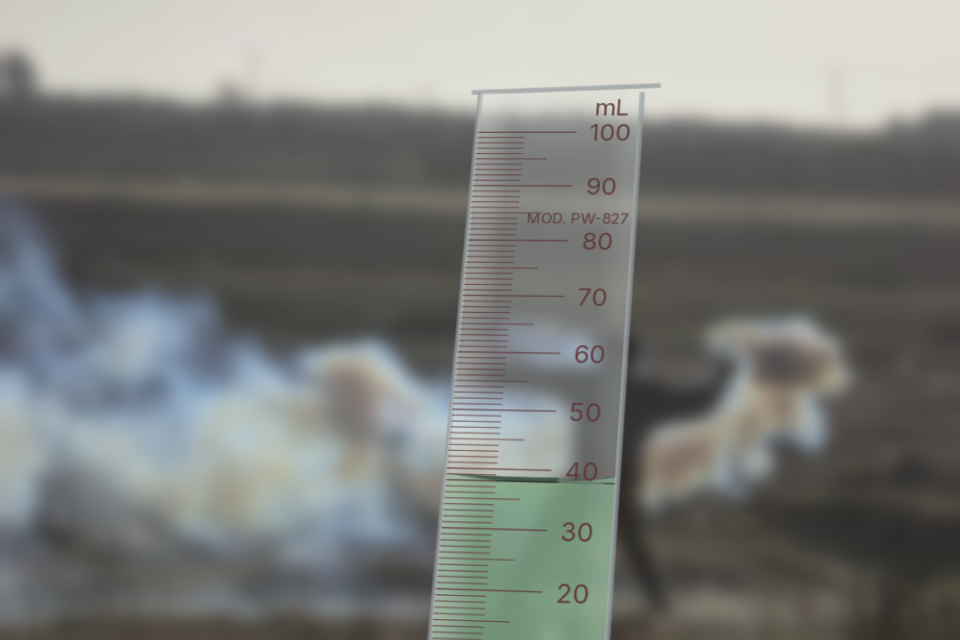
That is **38** mL
